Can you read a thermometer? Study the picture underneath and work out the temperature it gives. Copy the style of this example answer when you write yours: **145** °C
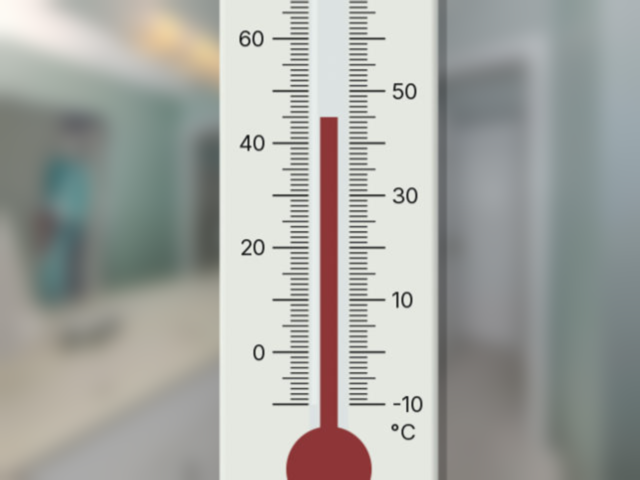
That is **45** °C
